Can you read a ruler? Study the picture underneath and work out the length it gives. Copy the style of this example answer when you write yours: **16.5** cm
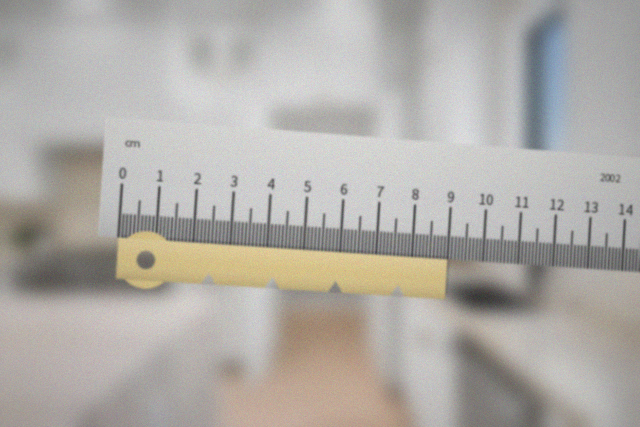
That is **9** cm
